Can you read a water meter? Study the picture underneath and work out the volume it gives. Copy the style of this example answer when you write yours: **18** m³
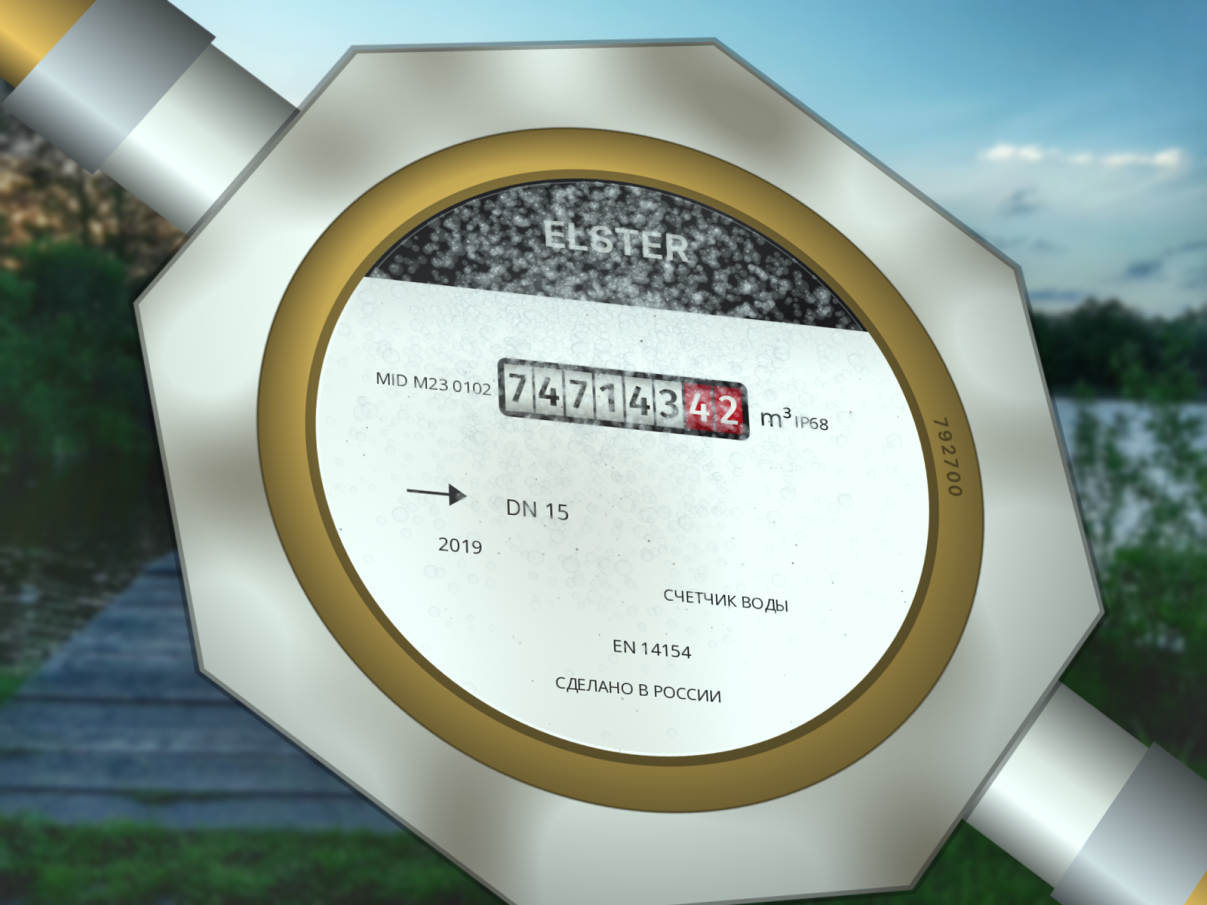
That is **747143.42** m³
